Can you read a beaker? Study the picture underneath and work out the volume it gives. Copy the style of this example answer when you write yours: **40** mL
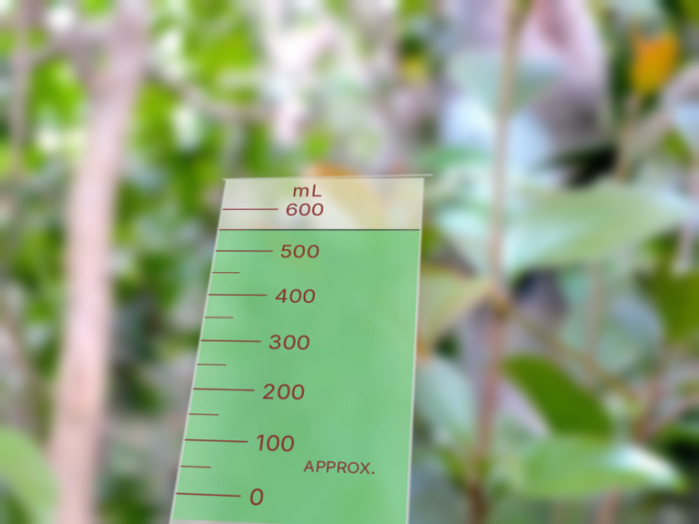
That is **550** mL
